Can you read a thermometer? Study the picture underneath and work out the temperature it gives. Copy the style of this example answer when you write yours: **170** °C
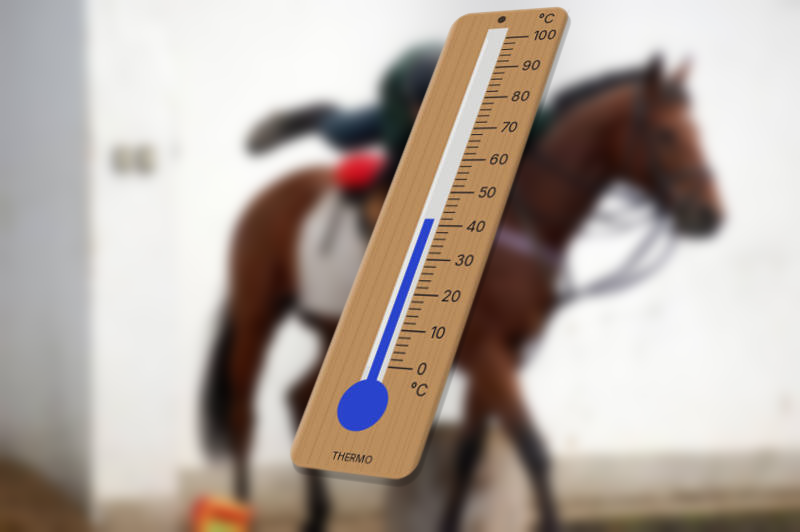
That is **42** °C
